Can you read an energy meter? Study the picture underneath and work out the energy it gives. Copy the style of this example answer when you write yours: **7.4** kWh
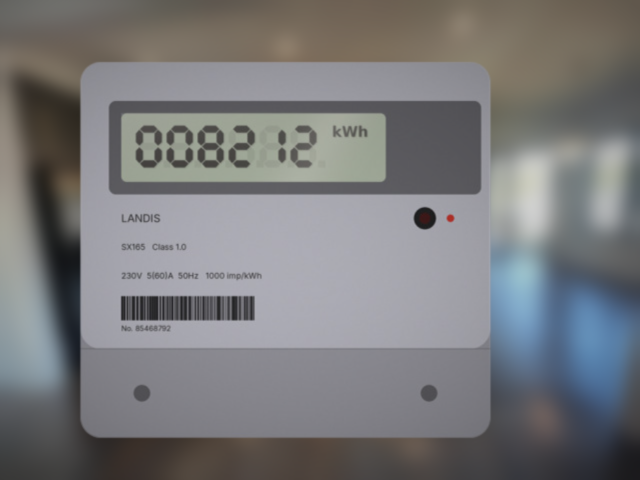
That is **8212** kWh
